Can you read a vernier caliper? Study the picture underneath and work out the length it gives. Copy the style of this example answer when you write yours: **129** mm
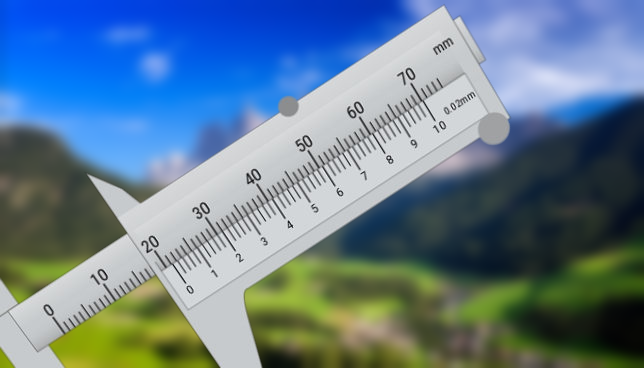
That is **21.2** mm
